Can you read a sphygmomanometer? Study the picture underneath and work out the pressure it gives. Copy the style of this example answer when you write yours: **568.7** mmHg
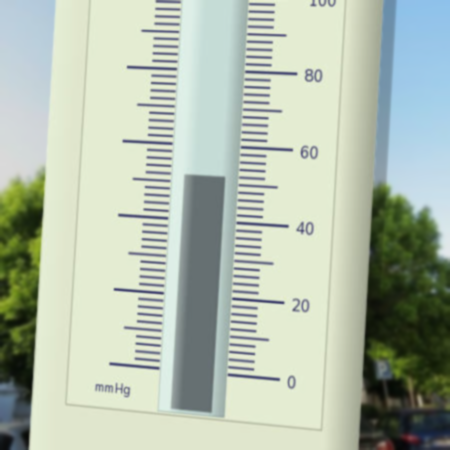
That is **52** mmHg
